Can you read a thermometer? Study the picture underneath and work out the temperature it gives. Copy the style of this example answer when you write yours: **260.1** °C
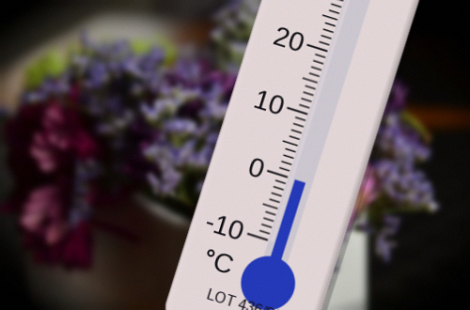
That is **0** °C
